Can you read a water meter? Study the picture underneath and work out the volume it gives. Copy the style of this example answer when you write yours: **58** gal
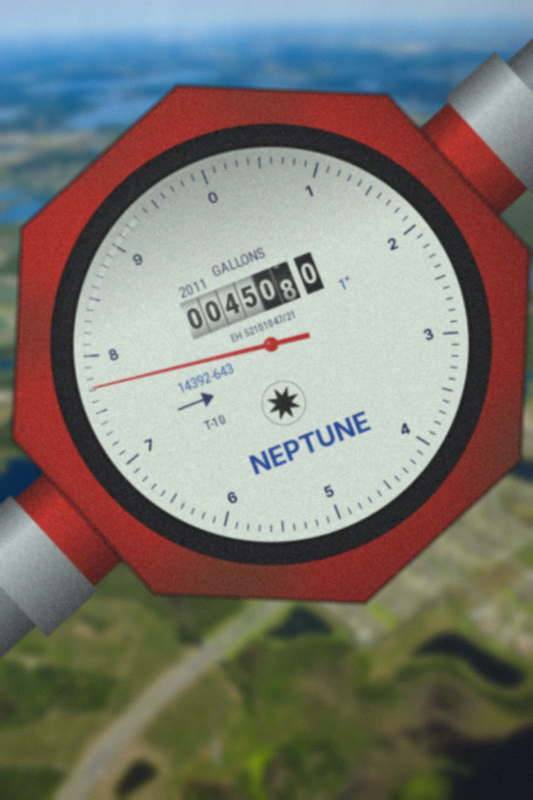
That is **45077.7** gal
